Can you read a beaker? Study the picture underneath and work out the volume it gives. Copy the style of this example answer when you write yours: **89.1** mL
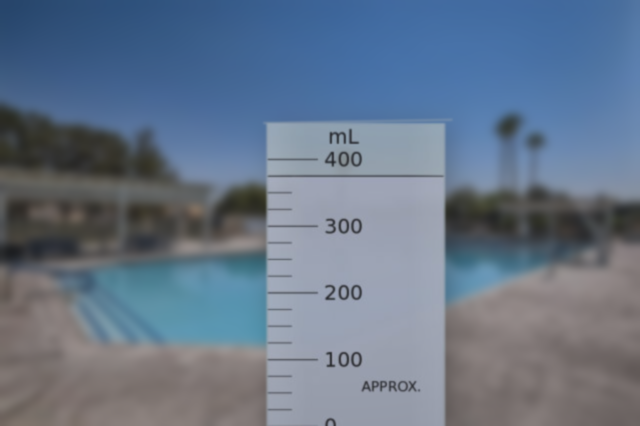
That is **375** mL
